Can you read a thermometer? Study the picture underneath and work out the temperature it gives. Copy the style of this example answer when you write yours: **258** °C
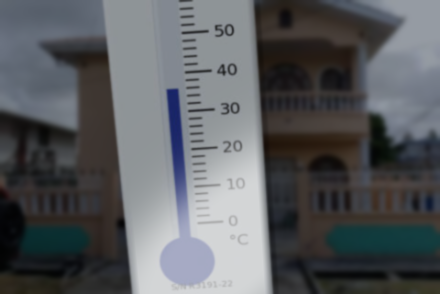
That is **36** °C
